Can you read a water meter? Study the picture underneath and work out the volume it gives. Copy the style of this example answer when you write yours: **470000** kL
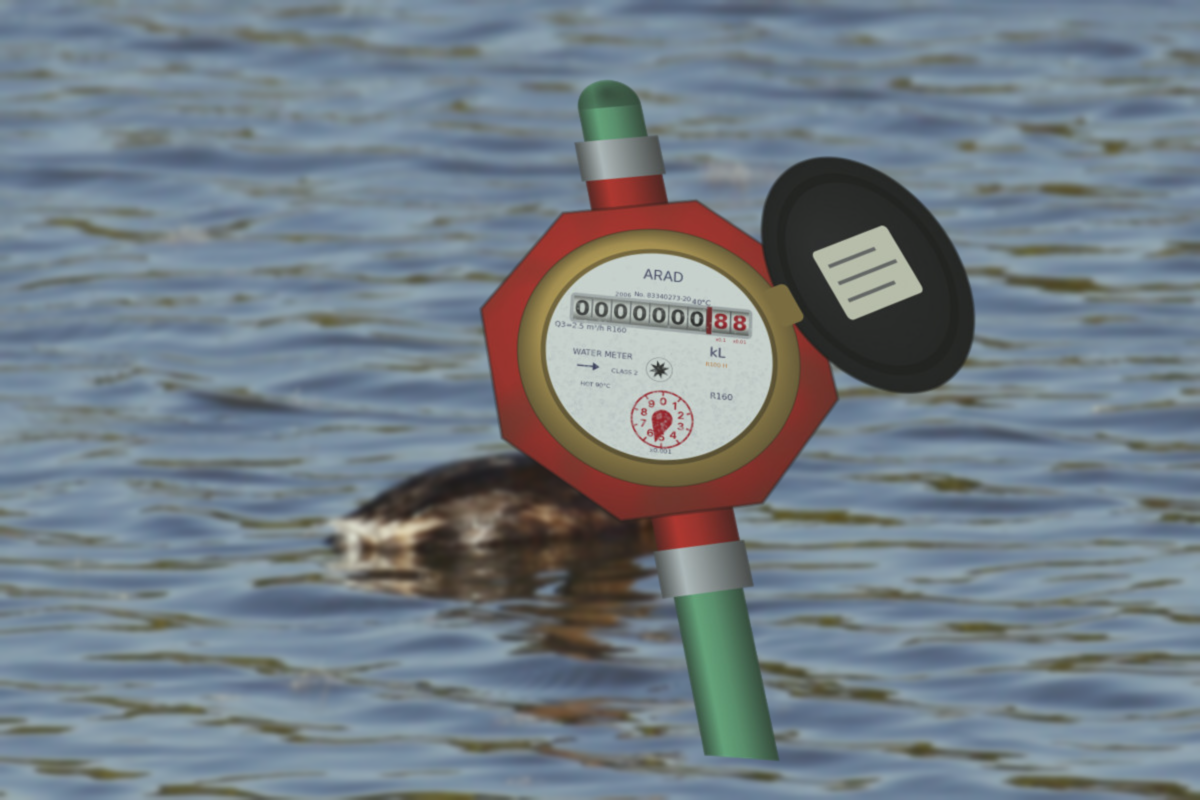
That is **0.885** kL
